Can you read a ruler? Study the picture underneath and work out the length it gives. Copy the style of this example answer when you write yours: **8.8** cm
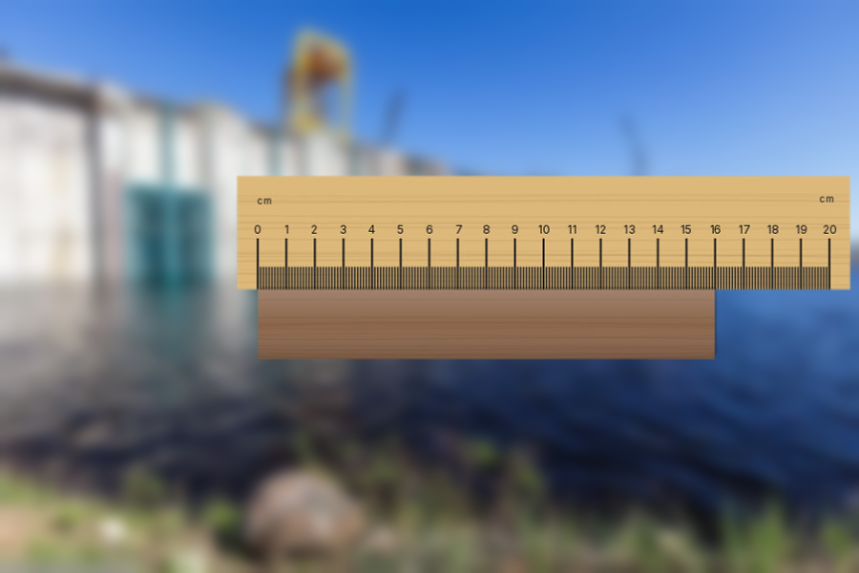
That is **16** cm
